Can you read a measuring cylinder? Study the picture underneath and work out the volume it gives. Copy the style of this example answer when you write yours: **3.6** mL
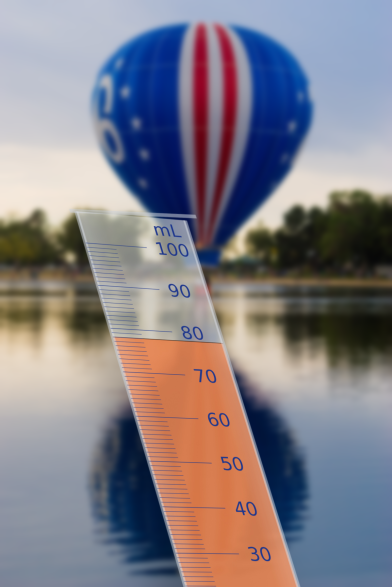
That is **78** mL
